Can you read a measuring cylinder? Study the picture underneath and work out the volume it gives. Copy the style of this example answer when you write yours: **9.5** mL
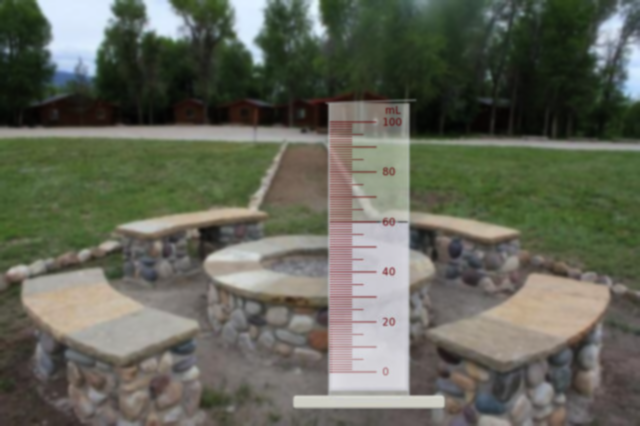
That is **60** mL
